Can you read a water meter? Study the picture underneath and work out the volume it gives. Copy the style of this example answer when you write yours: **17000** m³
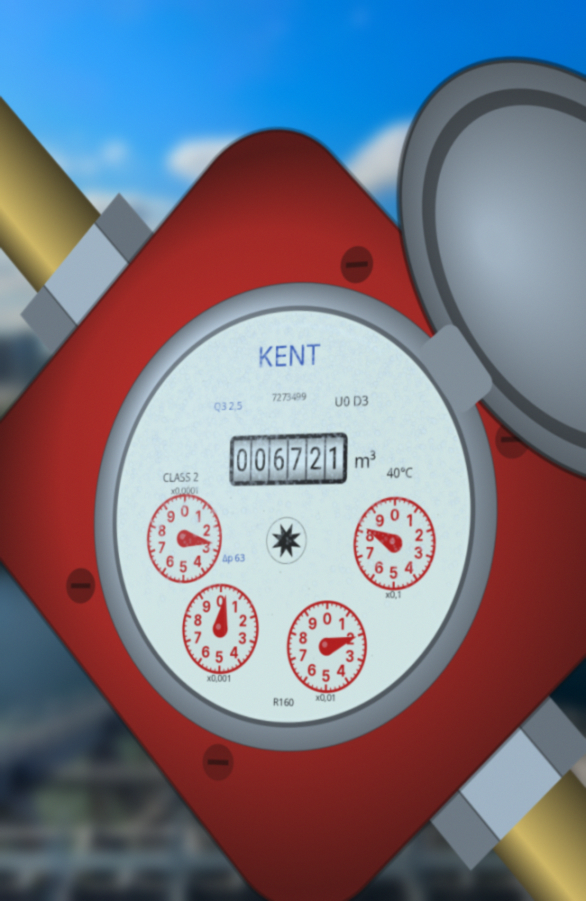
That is **6721.8202** m³
